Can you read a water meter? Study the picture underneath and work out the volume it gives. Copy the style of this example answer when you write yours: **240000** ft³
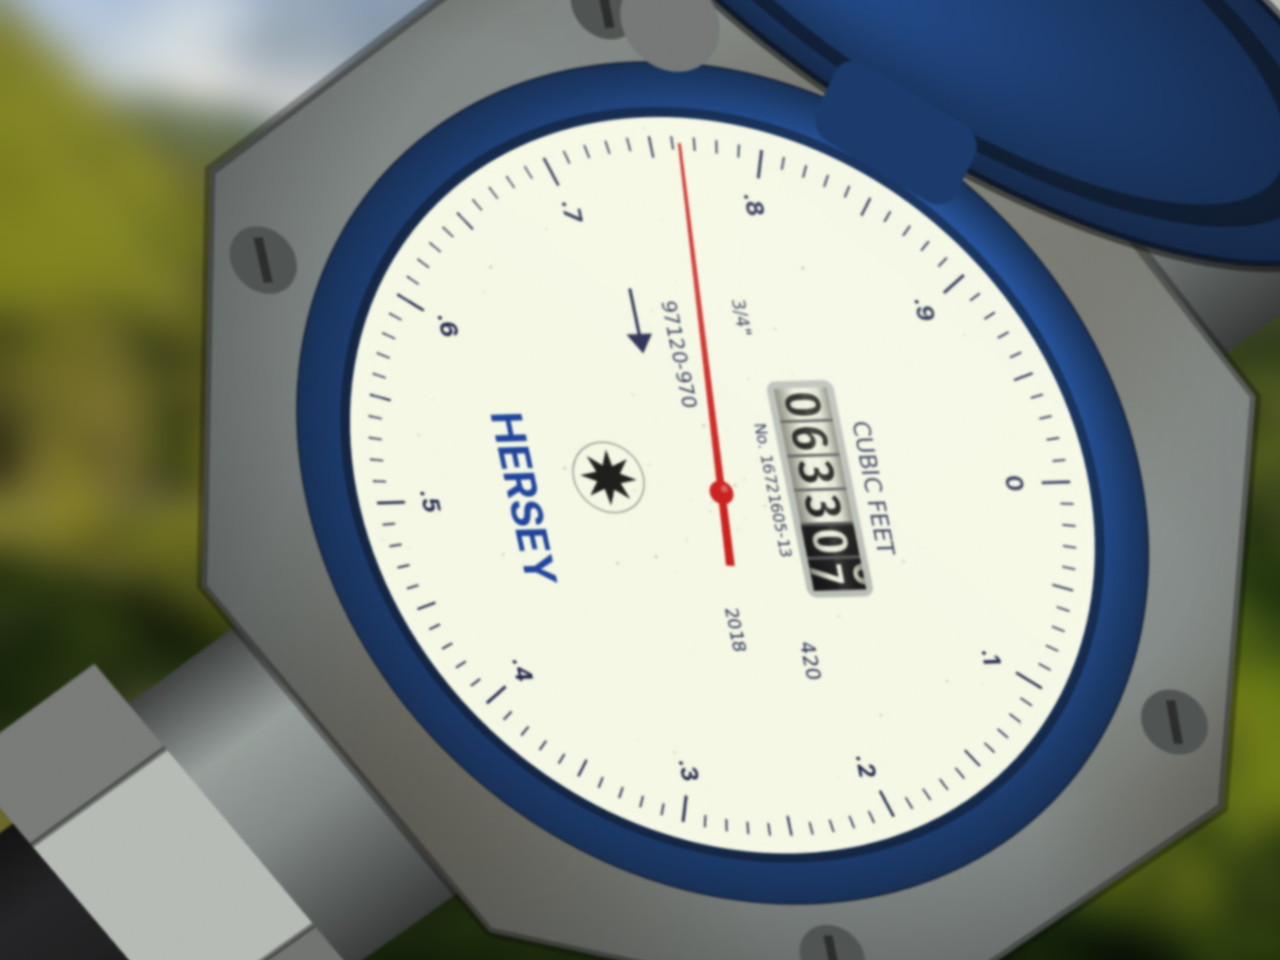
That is **63306.76** ft³
